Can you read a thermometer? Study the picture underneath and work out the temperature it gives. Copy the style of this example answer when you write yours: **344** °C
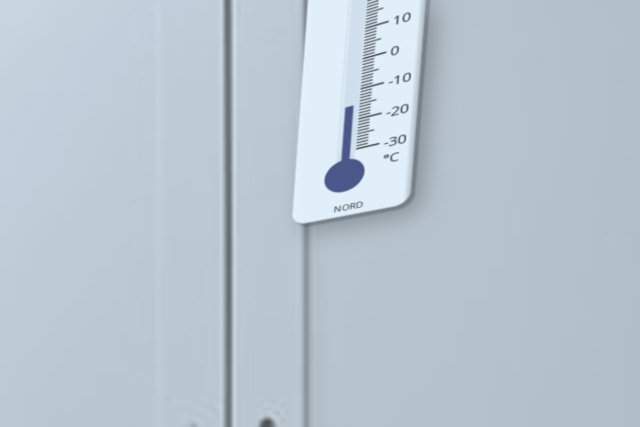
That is **-15** °C
